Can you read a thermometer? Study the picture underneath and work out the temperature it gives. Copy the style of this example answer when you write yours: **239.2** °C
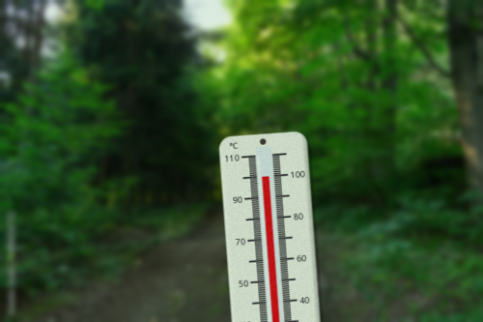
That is **100** °C
